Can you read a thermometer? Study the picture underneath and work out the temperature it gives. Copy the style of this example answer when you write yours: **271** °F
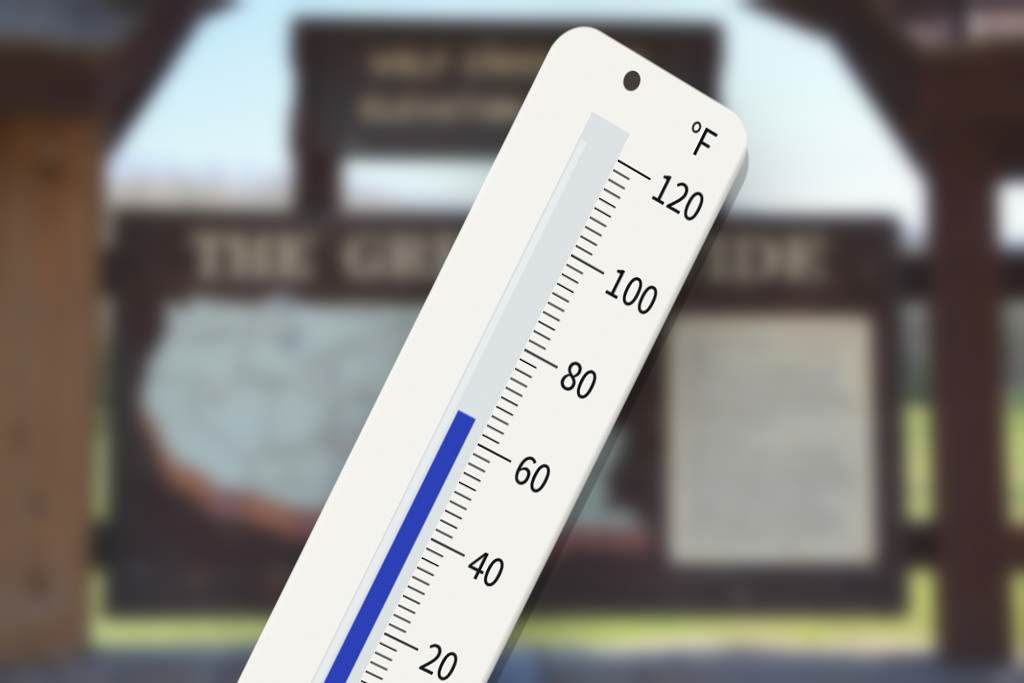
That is **64** °F
